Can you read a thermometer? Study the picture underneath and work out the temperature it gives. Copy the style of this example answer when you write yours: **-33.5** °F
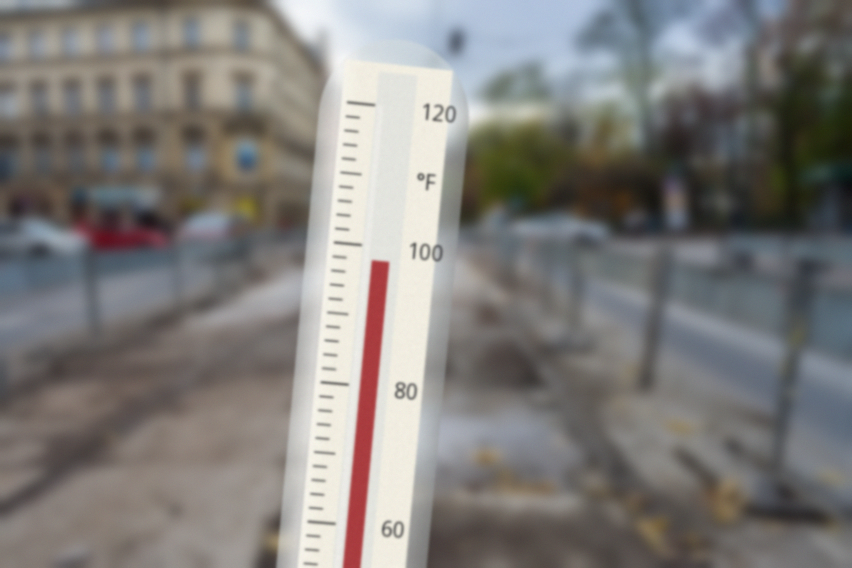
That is **98** °F
